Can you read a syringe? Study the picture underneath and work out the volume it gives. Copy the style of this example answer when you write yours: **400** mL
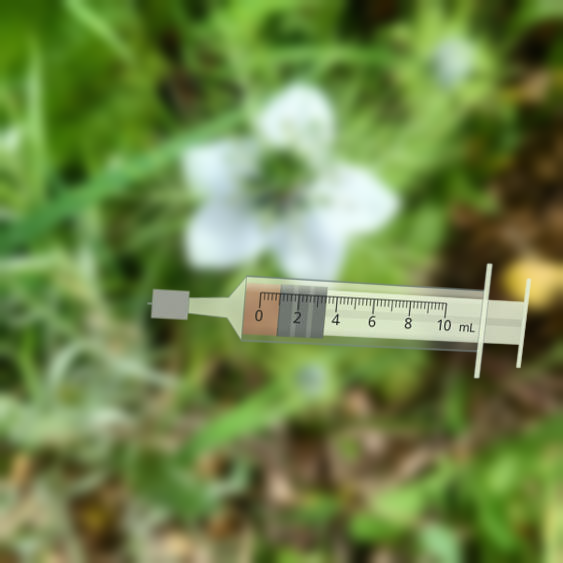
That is **1** mL
